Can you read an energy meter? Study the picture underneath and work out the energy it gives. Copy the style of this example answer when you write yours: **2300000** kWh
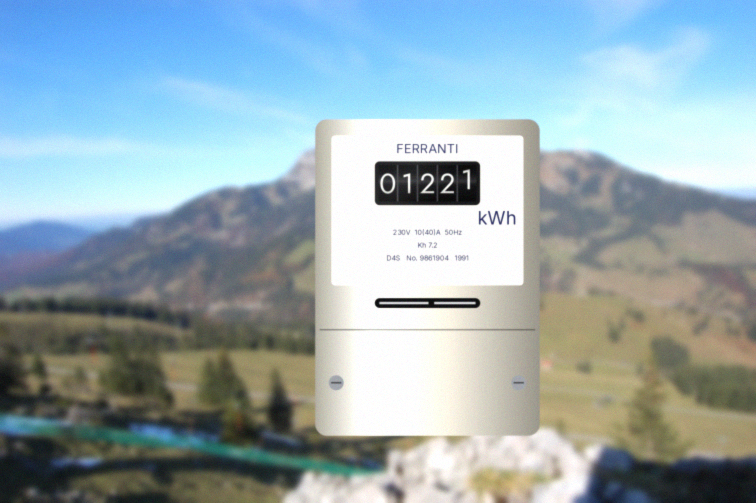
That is **1221** kWh
